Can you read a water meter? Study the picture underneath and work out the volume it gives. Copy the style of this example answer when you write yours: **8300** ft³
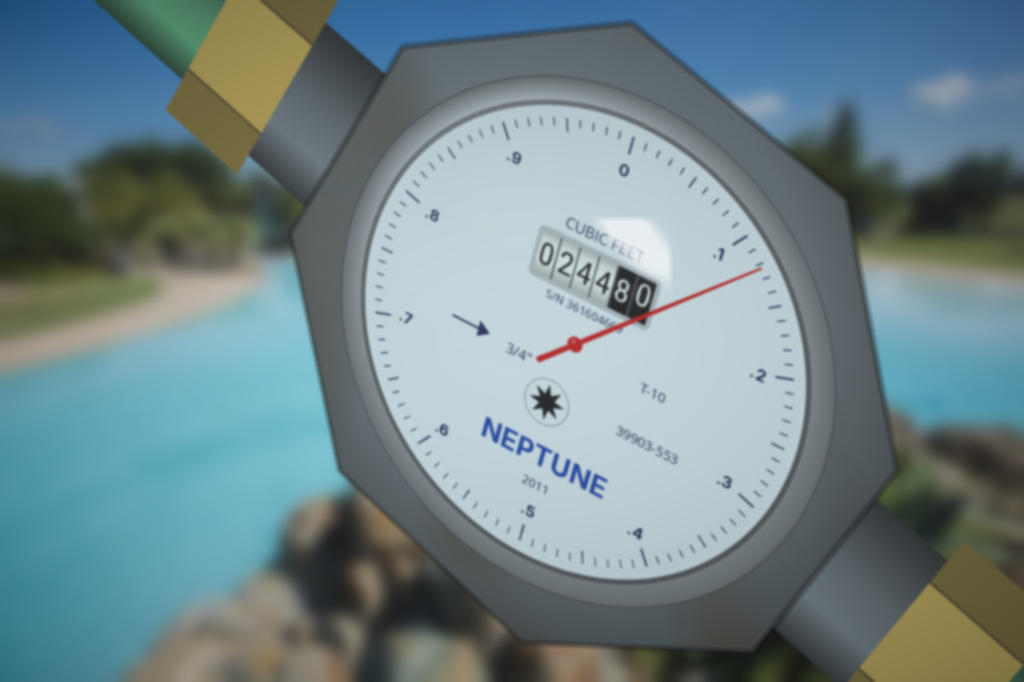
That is **24480.12** ft³
